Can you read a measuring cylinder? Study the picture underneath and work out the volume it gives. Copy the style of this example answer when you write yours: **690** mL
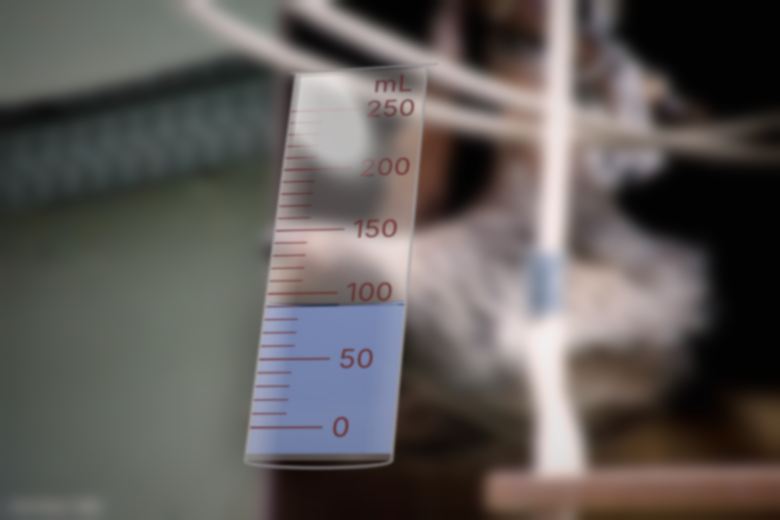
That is **90** mL
